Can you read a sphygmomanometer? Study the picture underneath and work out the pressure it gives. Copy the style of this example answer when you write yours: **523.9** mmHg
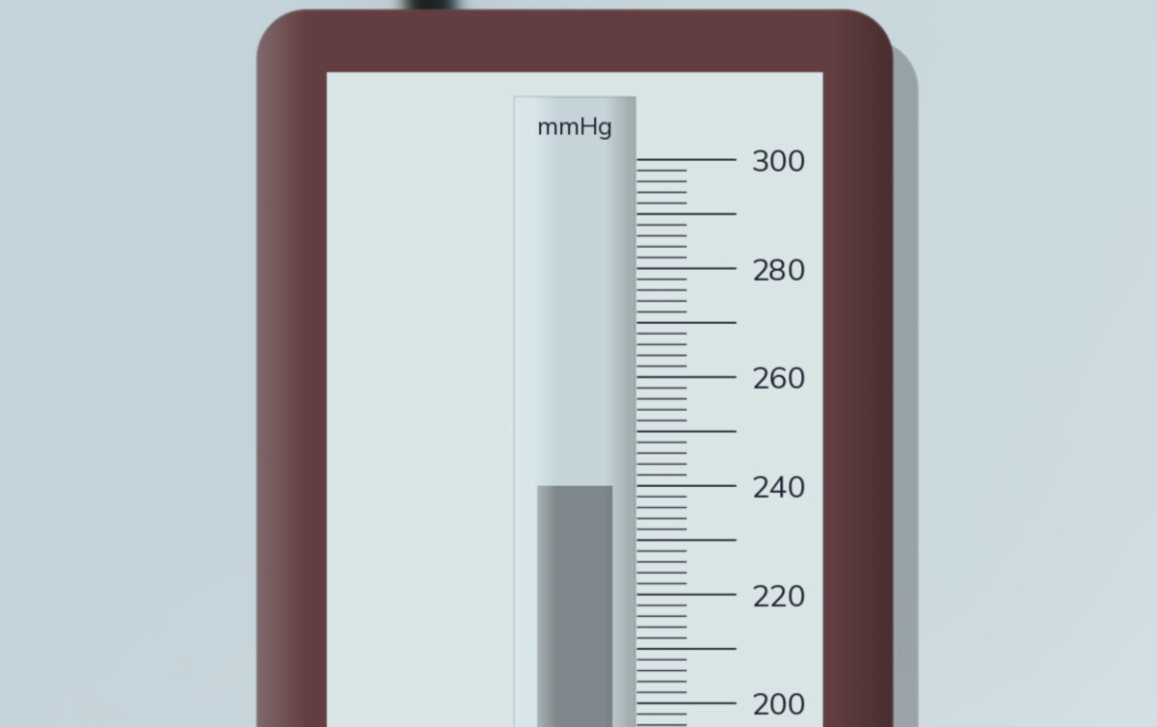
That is **240** mmHg
